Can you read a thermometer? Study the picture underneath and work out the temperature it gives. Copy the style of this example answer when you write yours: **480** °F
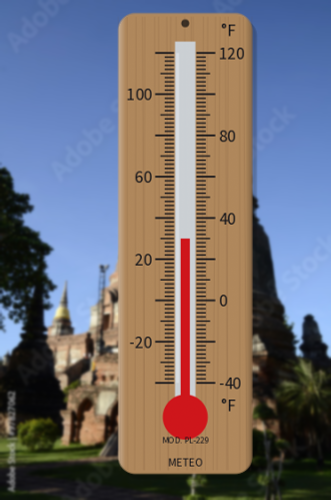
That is **30** °F
